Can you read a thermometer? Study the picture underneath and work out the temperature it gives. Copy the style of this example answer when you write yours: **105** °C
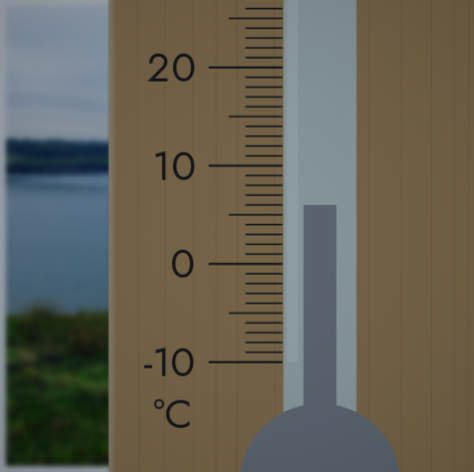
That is **6** °C
